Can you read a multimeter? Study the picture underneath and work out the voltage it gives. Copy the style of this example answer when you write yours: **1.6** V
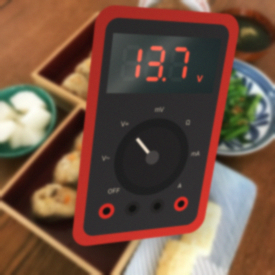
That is **13.7** V
